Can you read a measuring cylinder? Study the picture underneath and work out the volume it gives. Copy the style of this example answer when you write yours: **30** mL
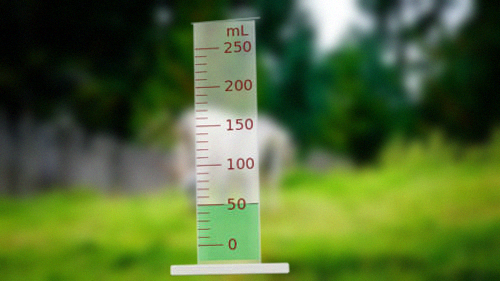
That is **50** mL
